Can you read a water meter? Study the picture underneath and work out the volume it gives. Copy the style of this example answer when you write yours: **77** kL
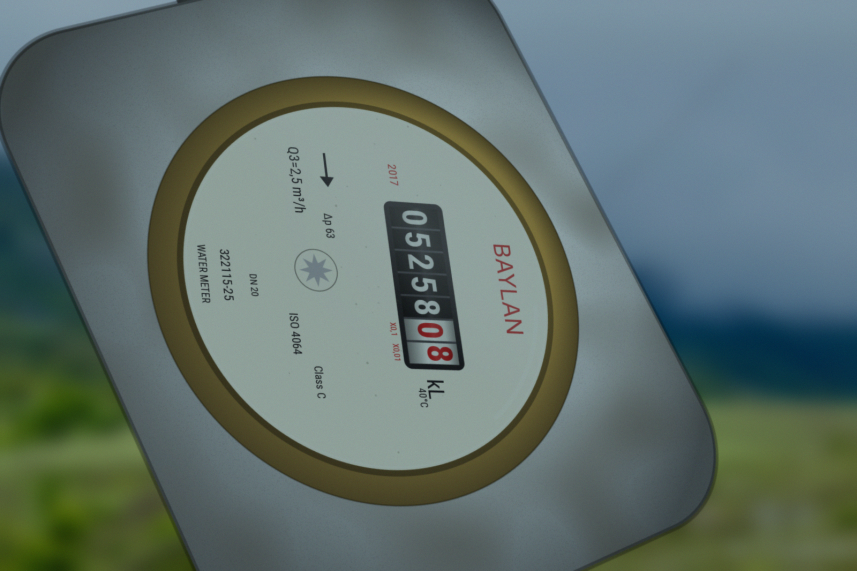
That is **5258.08** kL
